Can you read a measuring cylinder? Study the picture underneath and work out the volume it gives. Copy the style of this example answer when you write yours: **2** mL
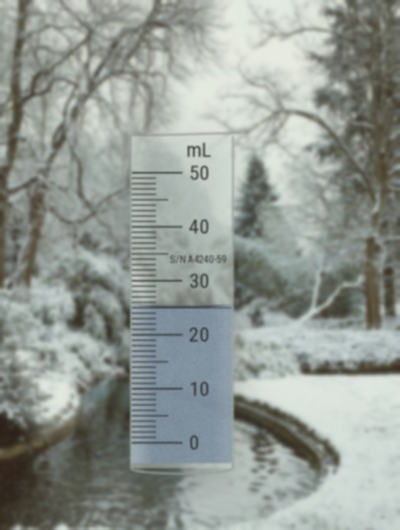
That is **25** mL
